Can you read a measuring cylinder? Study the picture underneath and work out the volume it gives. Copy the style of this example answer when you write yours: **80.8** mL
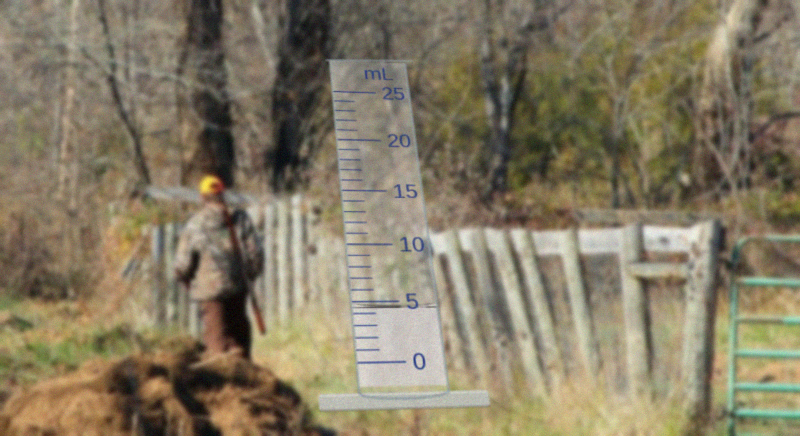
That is **4.5** mL
